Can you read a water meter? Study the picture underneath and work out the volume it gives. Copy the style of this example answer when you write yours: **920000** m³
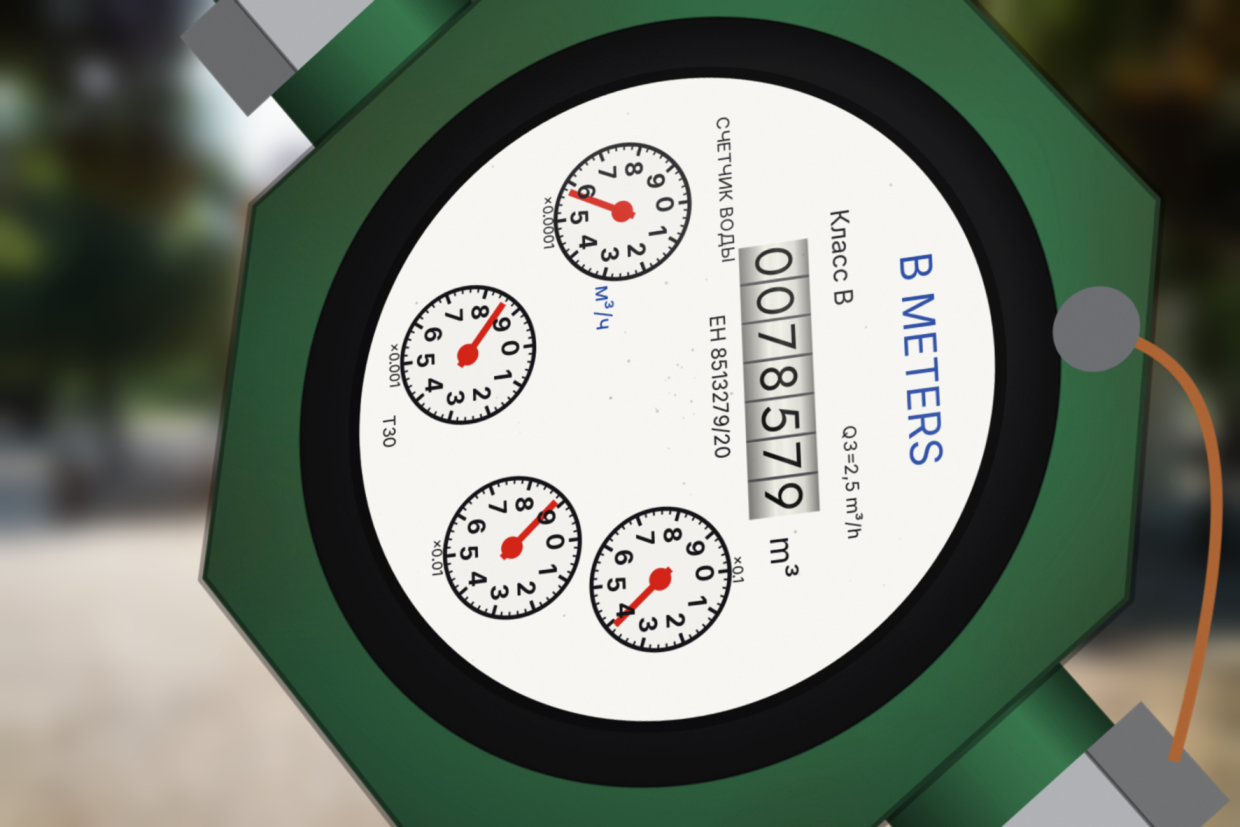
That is **78579.3885** m³
